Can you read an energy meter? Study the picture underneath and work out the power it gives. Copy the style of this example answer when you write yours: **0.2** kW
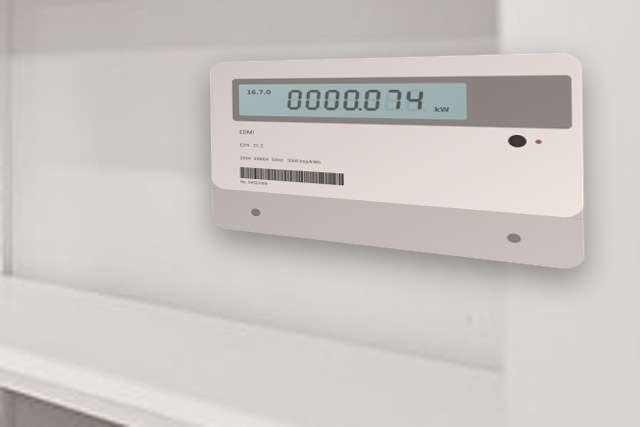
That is **0.074** kW
